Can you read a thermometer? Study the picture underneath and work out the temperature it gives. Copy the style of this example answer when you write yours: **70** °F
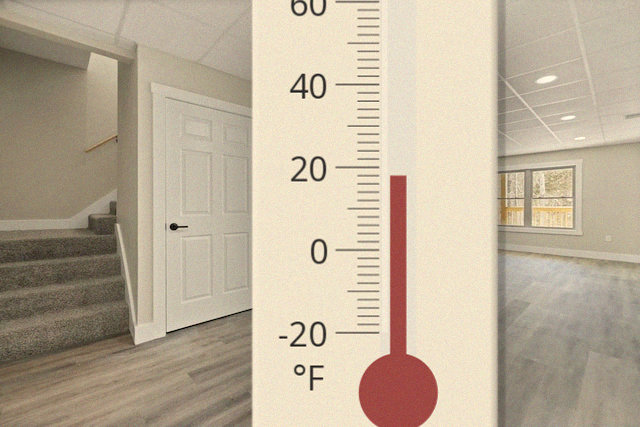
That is **18** °F
